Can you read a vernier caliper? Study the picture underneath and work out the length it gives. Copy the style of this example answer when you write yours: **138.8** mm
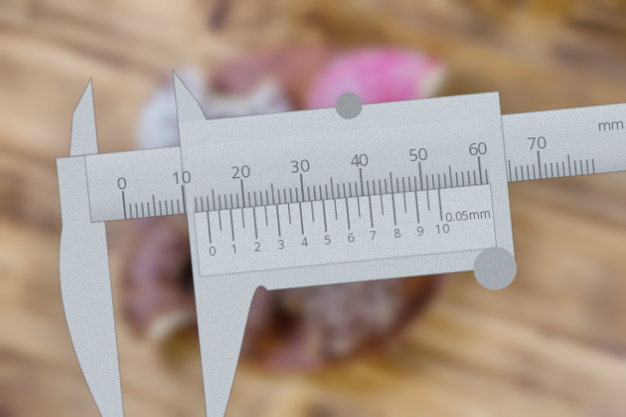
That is **13.8** mm
